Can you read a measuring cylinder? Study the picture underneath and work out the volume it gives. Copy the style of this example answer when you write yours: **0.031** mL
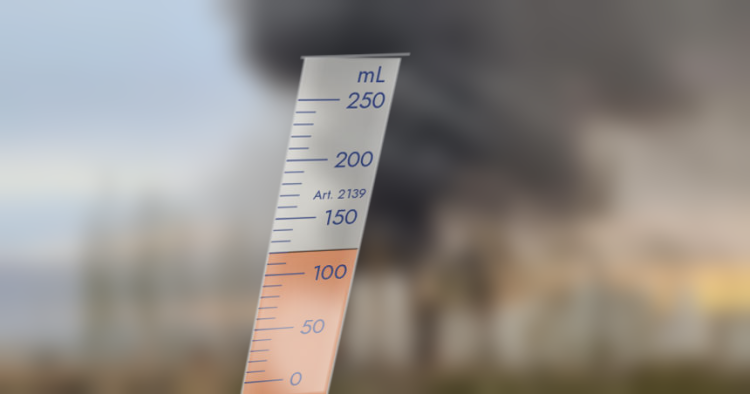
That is **120** mL
